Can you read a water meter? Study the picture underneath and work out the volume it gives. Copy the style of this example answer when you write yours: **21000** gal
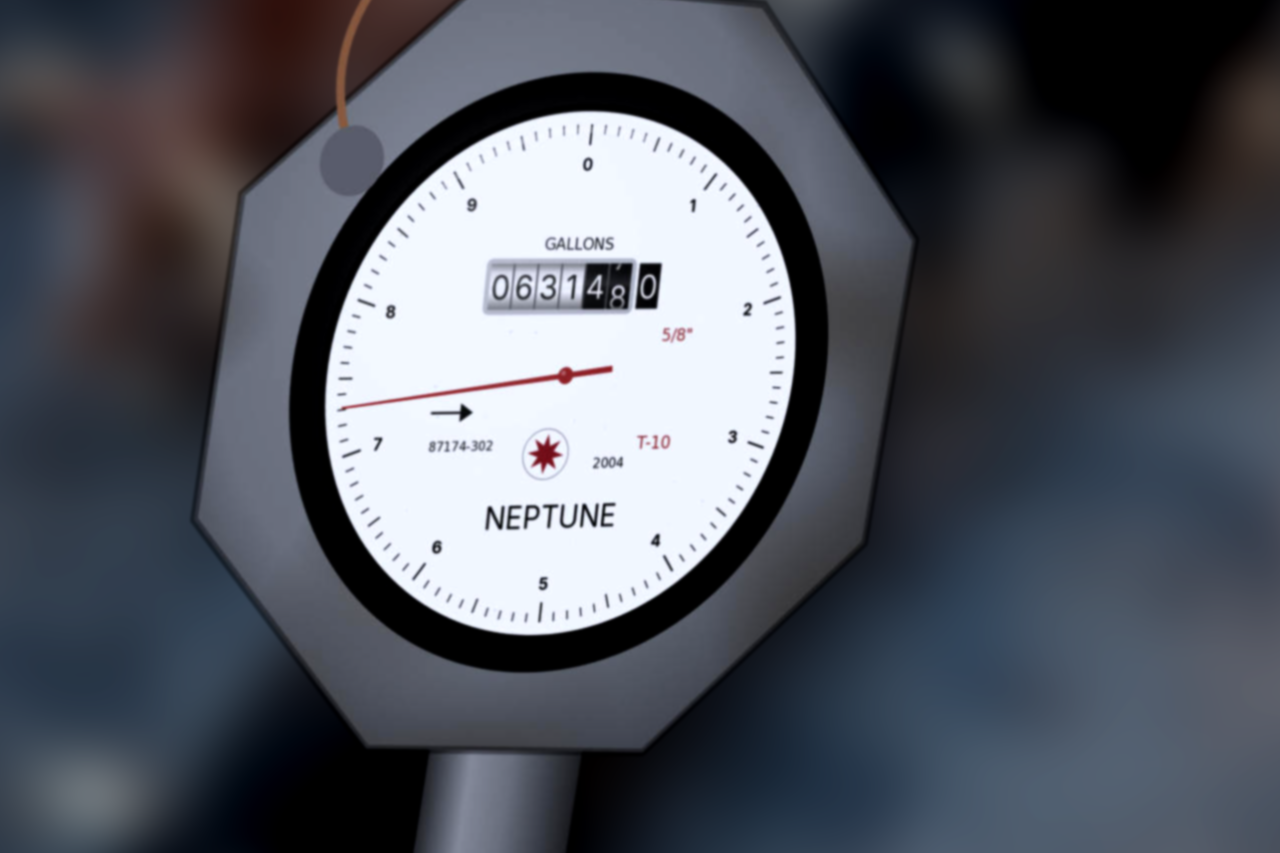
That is **631477.3** gal
